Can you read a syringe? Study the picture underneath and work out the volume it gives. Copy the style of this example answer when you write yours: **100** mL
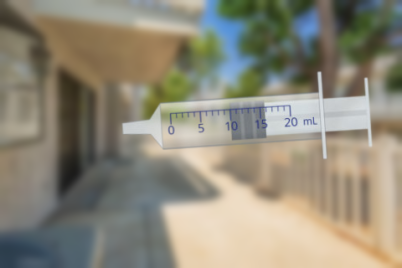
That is **10** mL
